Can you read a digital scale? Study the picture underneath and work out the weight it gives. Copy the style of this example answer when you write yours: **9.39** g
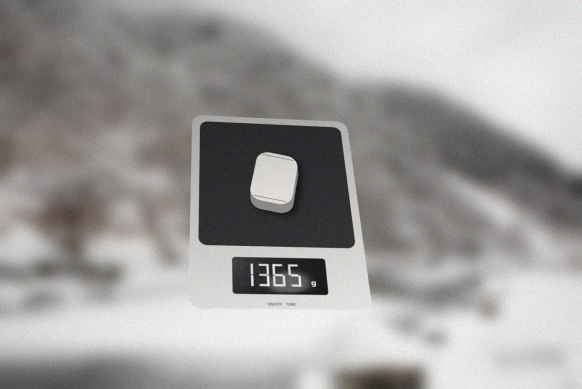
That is **1365** g
